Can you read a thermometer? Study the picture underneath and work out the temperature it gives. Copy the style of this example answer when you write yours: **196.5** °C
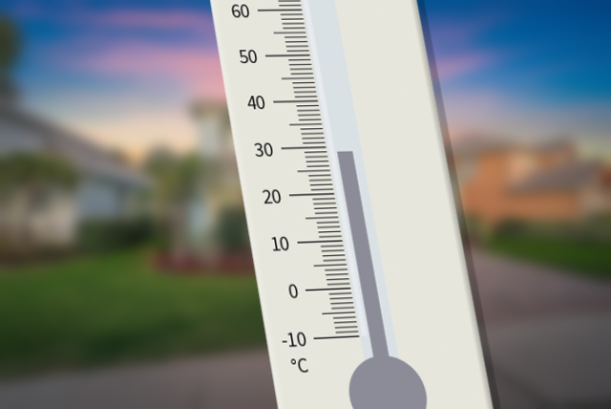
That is **29** °C
